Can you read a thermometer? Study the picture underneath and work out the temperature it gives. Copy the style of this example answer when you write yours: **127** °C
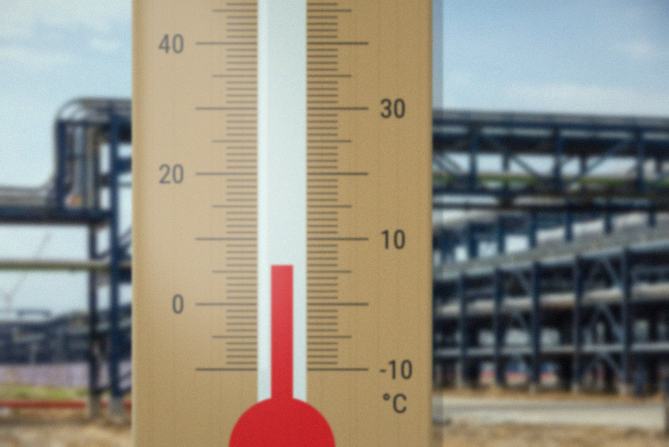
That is **6** °C
